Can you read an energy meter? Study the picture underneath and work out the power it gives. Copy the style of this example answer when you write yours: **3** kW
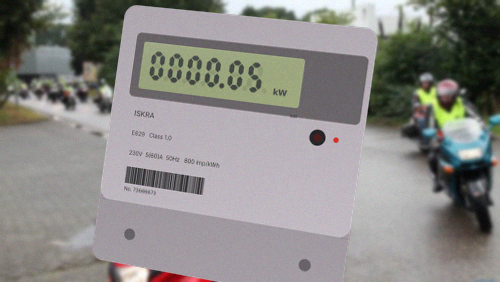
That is **0.05** kW
